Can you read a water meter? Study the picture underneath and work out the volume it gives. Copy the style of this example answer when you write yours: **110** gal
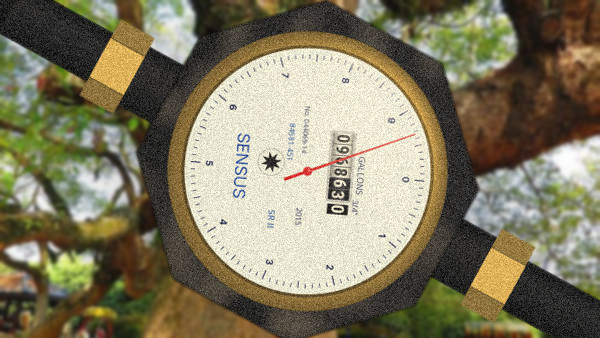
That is **968629.3** gal
